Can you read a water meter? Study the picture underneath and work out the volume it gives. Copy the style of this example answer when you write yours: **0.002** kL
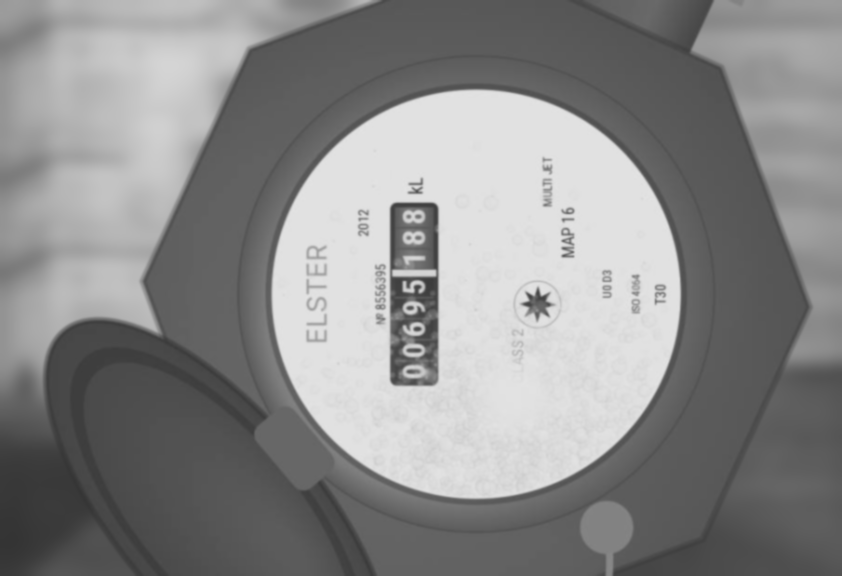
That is **695.188** kL
